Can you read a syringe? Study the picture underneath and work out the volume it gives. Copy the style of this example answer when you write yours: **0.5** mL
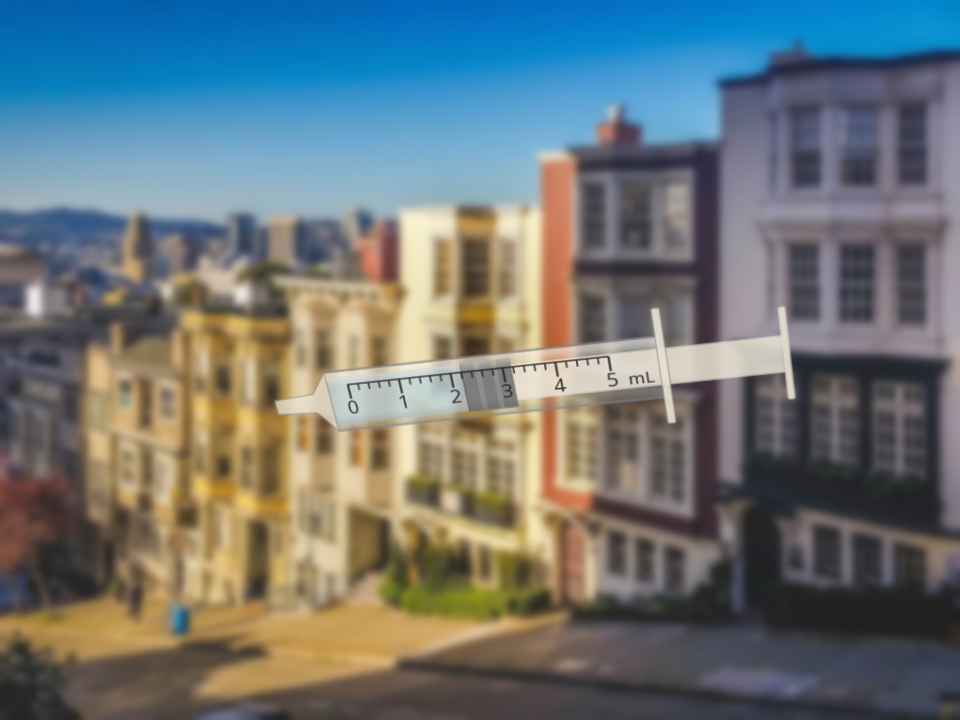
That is **2.2** mL
